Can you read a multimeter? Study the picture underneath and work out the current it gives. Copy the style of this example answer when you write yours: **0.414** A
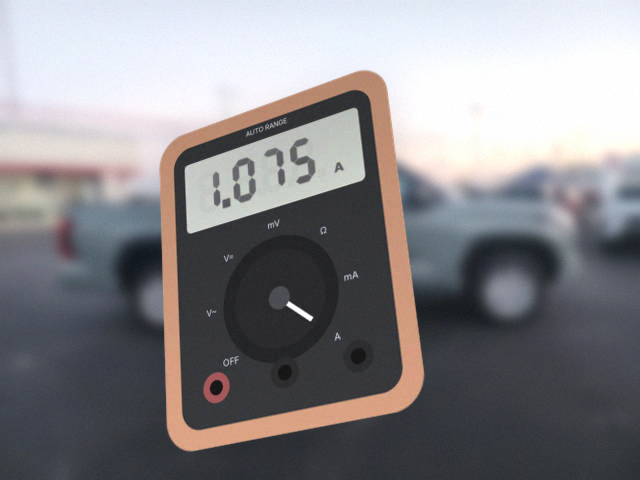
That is **1.075** A
